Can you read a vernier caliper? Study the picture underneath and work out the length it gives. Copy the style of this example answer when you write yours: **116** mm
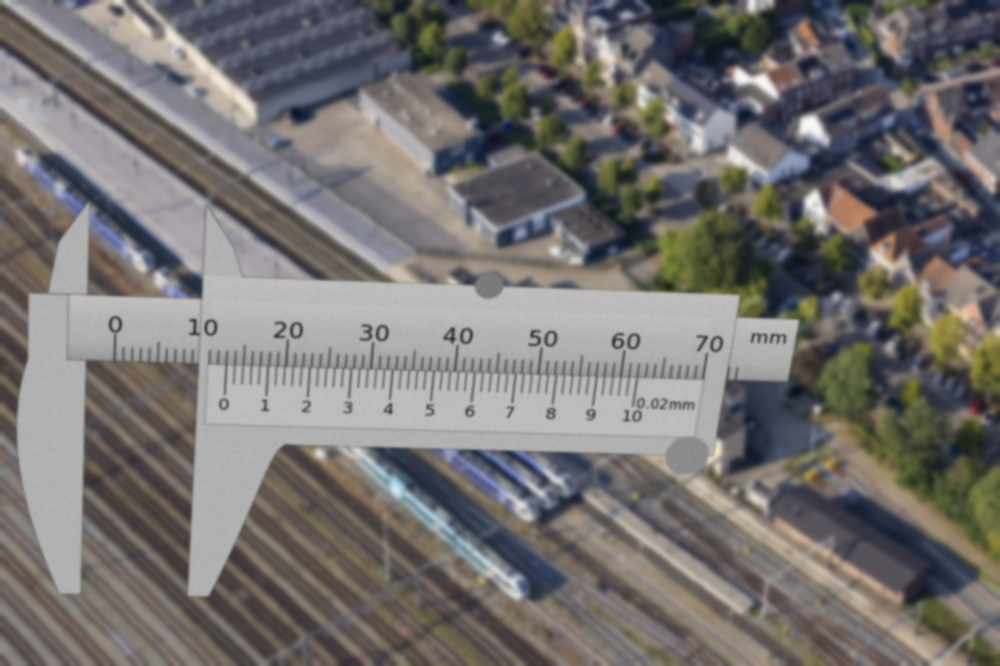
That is **13.0** mm
